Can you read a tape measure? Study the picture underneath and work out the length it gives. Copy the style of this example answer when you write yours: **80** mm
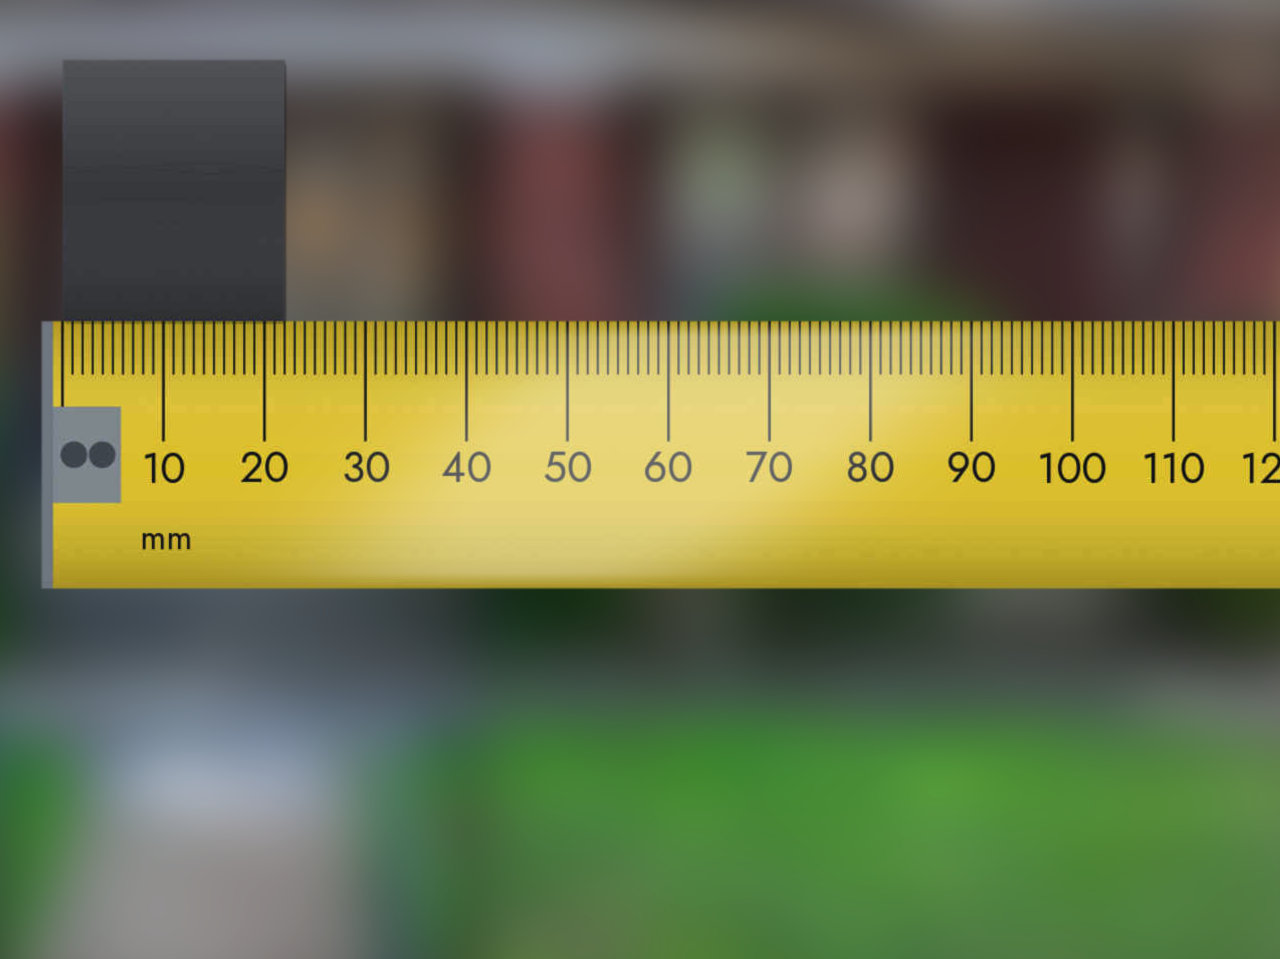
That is **22** mm
